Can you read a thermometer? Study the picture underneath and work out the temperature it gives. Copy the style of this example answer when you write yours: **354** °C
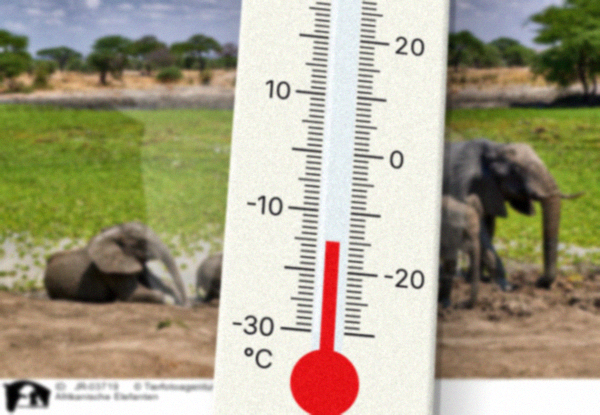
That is **-15** °C
